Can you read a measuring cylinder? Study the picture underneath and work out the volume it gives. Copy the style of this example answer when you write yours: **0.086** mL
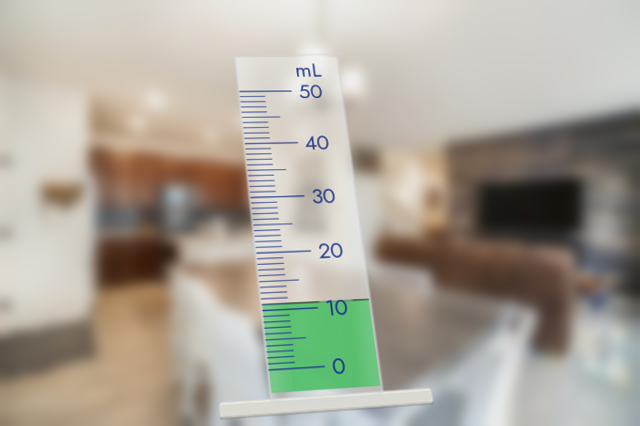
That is **11** mL
